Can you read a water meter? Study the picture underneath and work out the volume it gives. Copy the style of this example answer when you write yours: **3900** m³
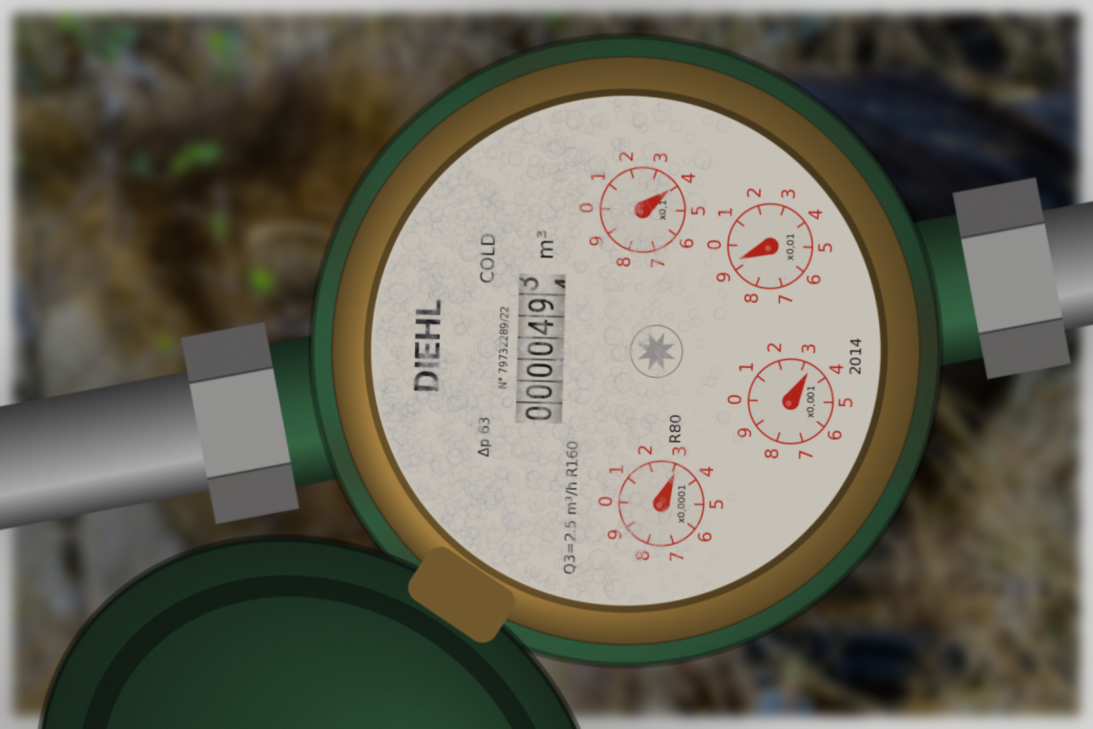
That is **493.3933** m³
